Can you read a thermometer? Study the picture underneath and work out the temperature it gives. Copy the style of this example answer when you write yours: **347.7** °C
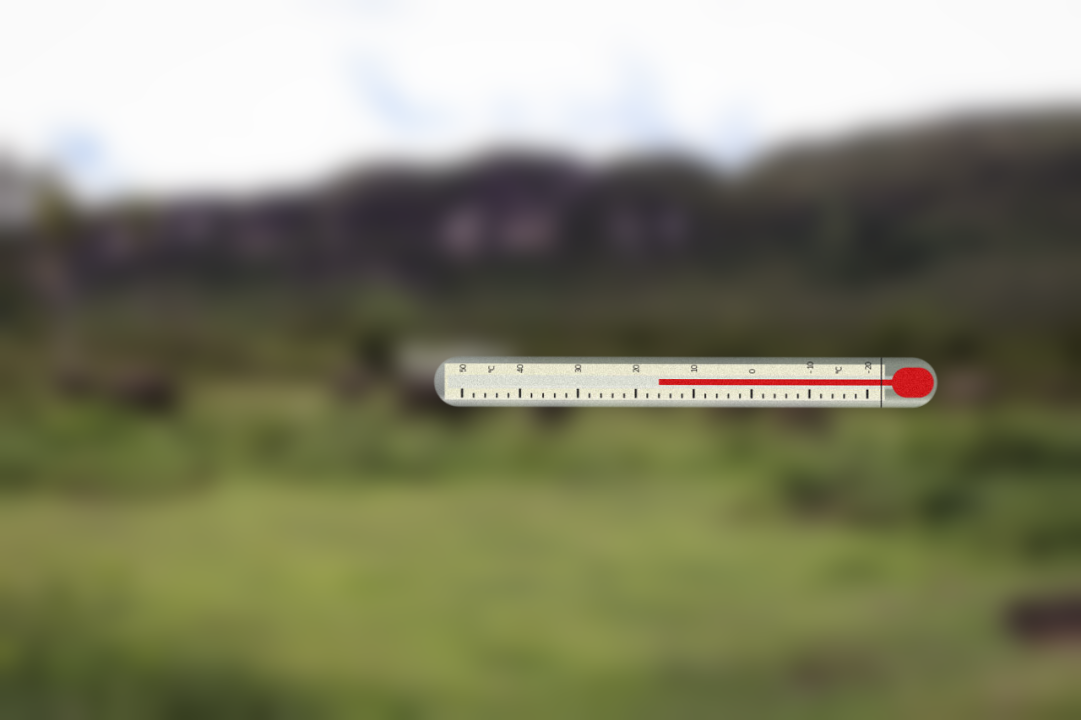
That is **16** °C
